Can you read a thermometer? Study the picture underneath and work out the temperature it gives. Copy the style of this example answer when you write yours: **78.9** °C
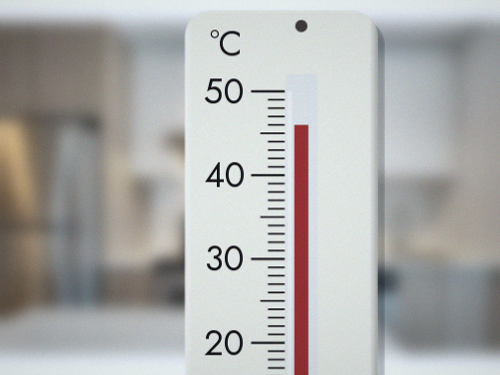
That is **46** °C
